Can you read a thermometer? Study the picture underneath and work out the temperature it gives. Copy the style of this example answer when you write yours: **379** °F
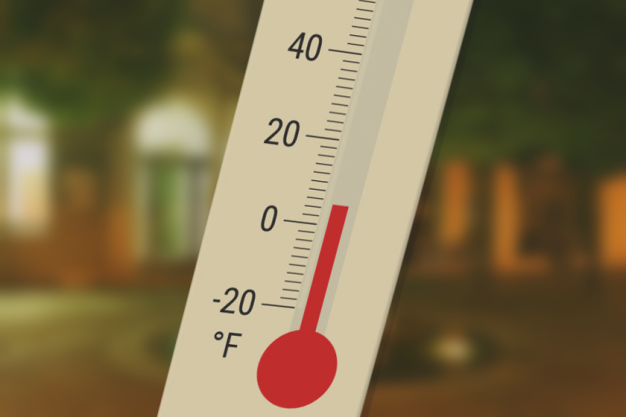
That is **5** °F
